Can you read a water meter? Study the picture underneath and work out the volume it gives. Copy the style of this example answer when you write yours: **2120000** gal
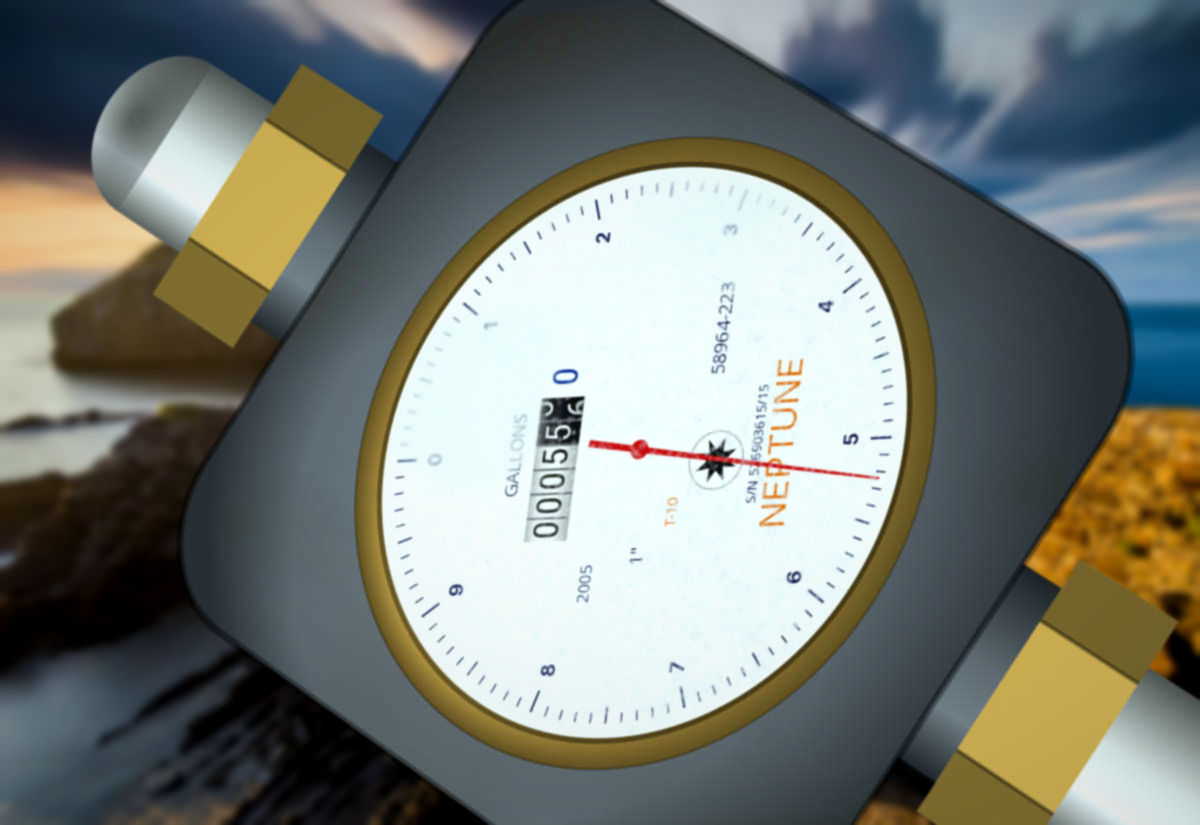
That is **5555.2** gal
